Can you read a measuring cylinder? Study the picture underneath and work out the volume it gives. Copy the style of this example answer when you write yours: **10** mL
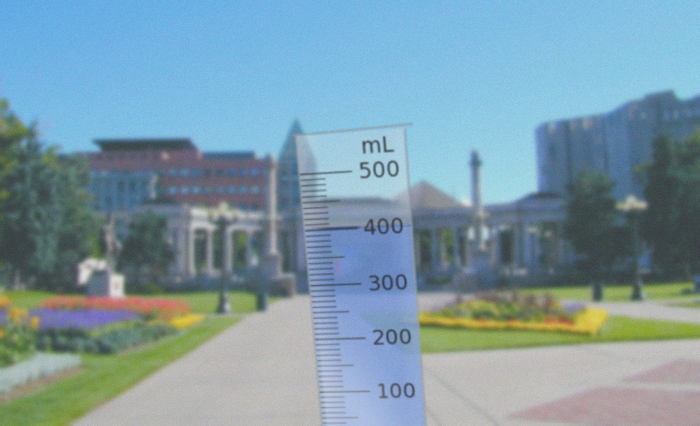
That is **400** mL
